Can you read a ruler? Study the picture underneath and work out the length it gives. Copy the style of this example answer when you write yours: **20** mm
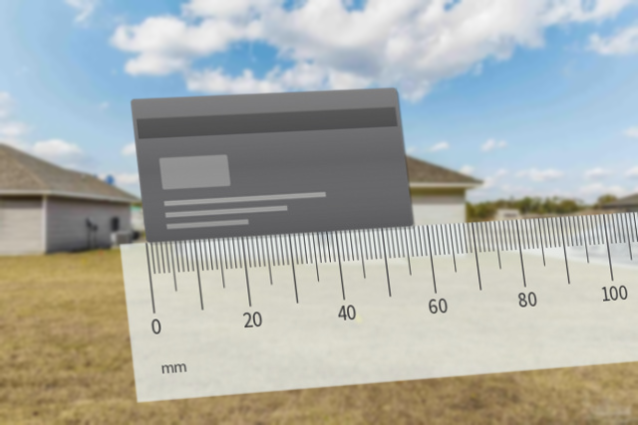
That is **57** mm
